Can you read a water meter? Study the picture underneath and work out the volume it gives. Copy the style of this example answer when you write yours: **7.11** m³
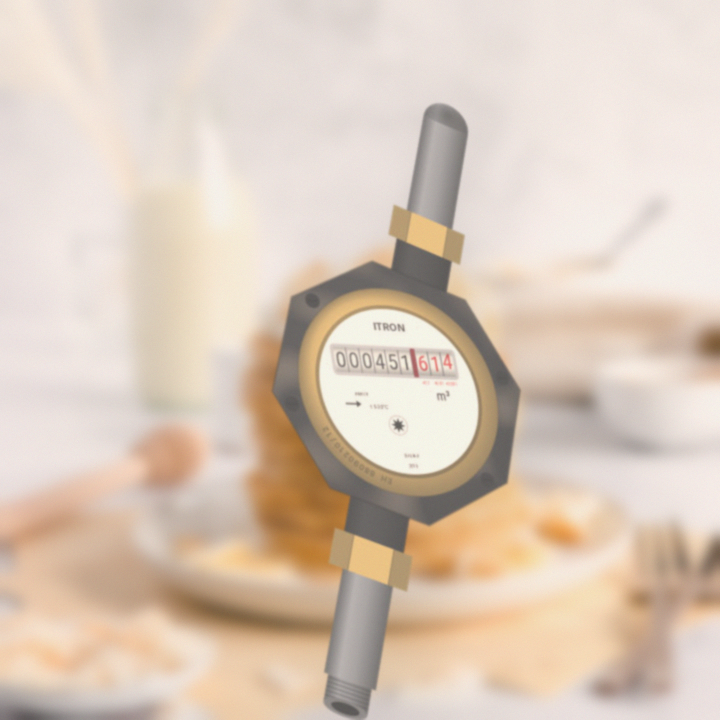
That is **451.614** m³
